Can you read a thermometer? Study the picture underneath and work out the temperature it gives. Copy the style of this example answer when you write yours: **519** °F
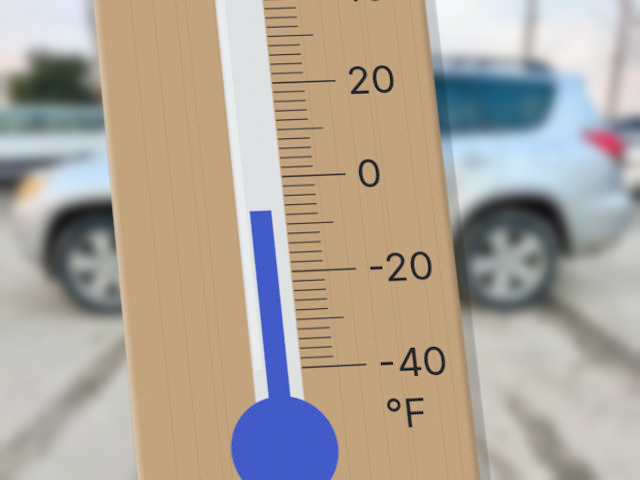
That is **-7** °F
